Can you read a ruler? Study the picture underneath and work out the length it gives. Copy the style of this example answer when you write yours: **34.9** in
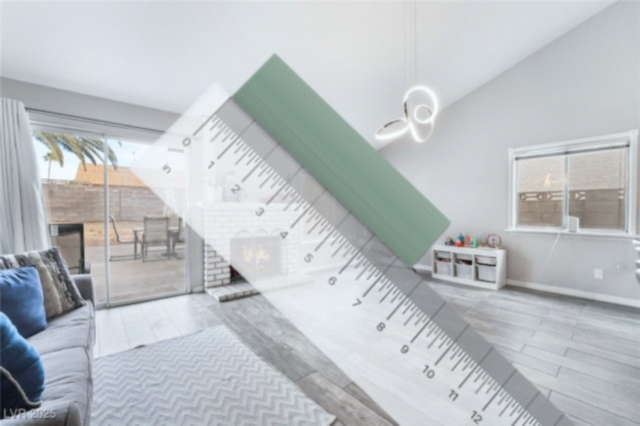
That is **7.5** in
